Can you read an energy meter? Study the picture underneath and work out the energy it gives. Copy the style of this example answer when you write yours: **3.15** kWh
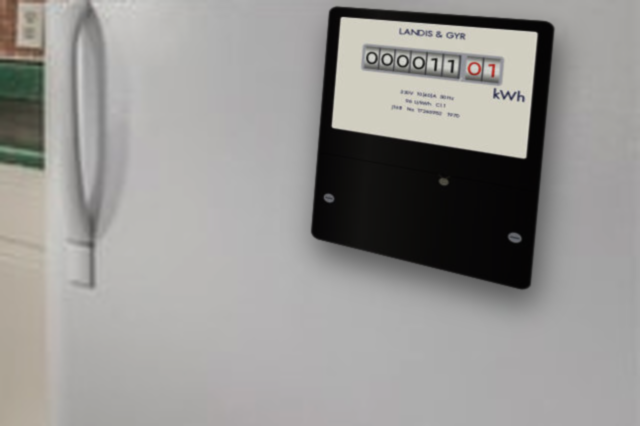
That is **11.01** kWh
